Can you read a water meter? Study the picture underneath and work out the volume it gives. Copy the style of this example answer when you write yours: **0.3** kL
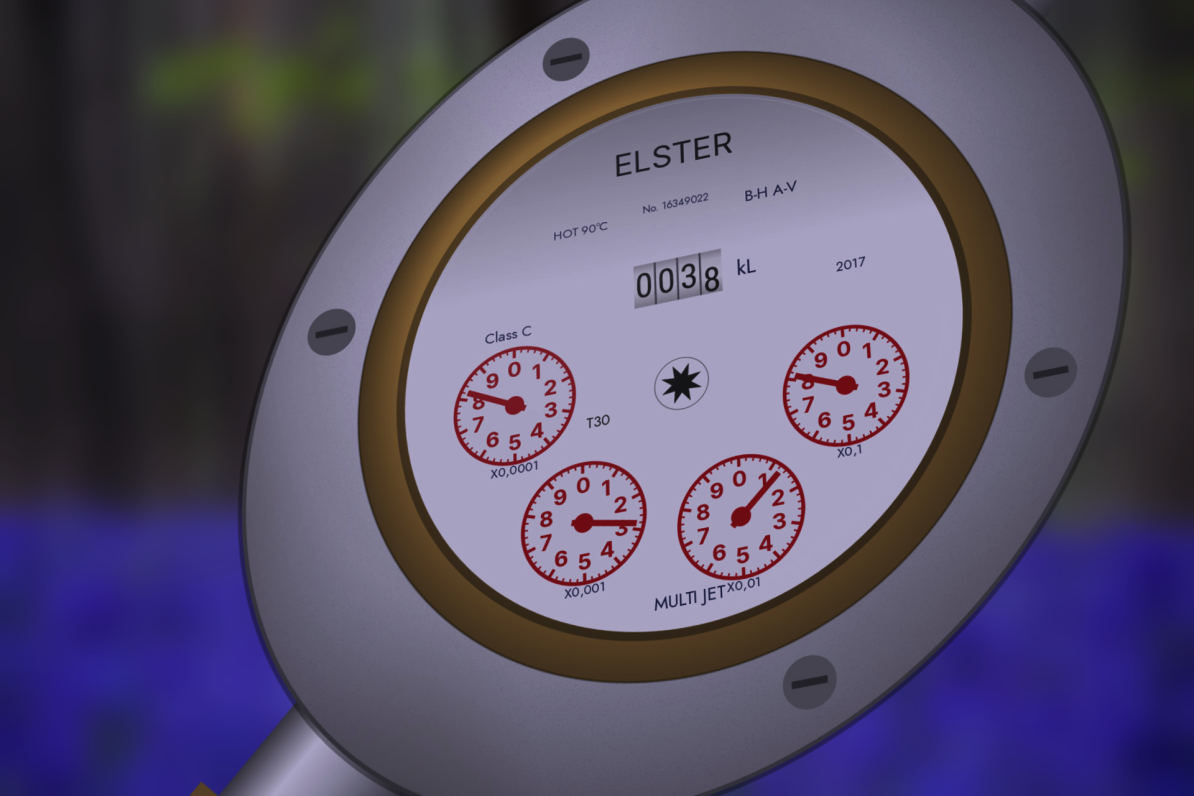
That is **37.8128** kL
